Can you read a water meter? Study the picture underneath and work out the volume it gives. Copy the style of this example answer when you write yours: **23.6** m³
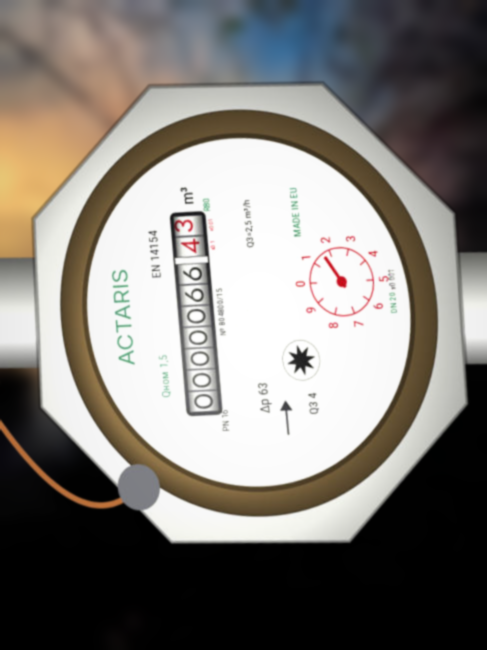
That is **66.431** m³
